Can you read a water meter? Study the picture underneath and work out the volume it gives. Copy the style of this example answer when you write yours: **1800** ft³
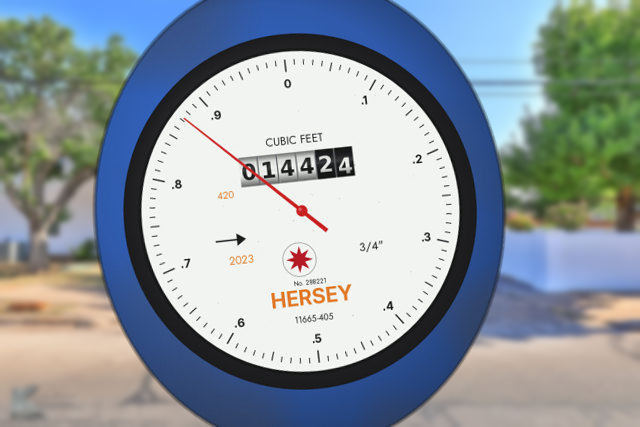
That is **14423.87** ft³
